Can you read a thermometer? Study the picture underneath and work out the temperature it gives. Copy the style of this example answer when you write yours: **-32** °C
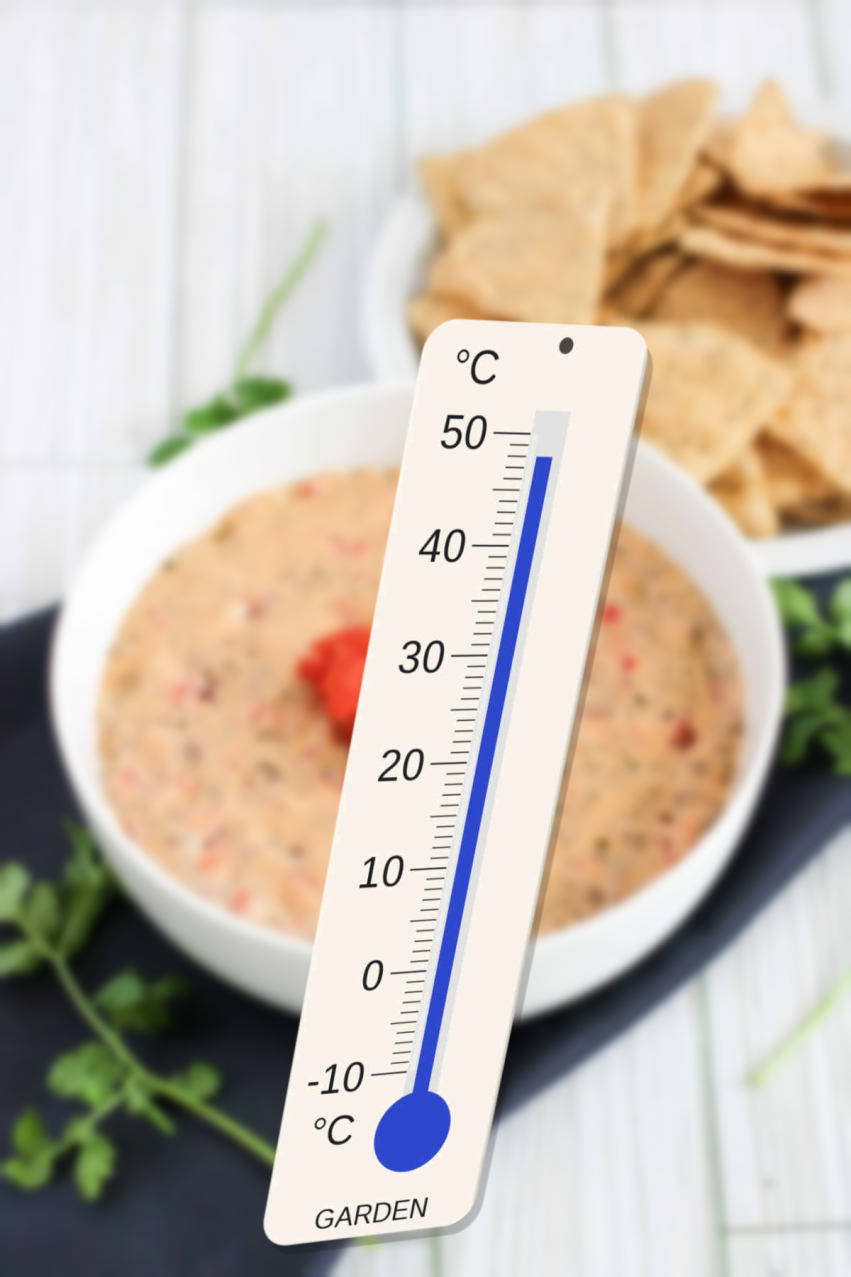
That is **48** °C
